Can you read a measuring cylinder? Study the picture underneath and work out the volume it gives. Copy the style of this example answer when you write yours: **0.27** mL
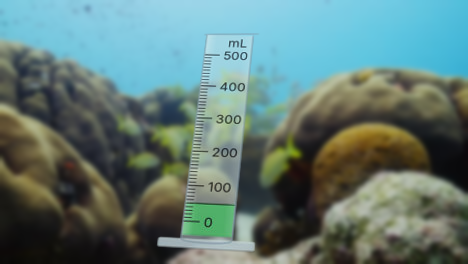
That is **50** mL
